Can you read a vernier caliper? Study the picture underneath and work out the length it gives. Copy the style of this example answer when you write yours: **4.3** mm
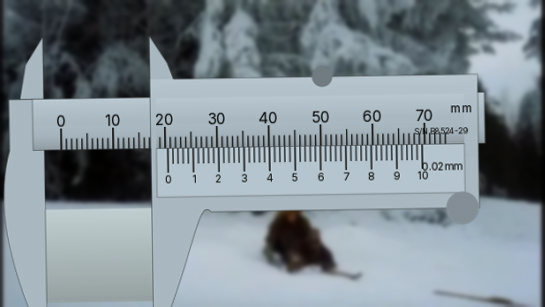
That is **20.5** mm
